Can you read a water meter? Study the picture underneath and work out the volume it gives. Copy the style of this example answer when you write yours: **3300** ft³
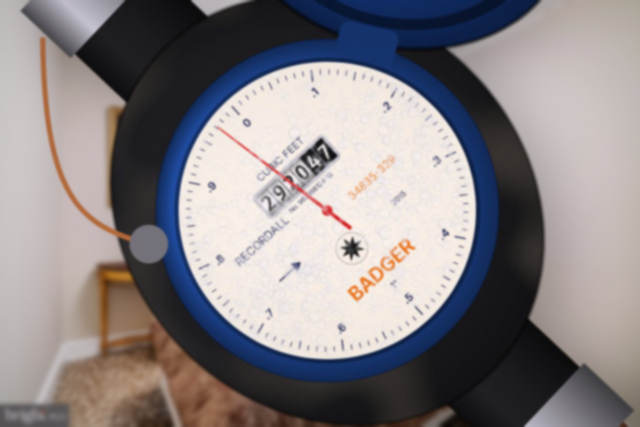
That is **292046.97** ft³
